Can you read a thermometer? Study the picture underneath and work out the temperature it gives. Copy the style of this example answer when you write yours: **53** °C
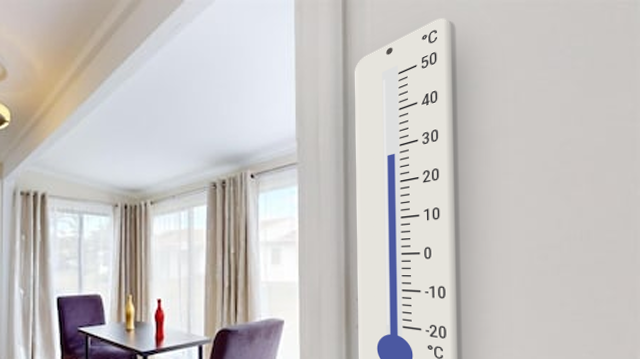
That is **28** °C
